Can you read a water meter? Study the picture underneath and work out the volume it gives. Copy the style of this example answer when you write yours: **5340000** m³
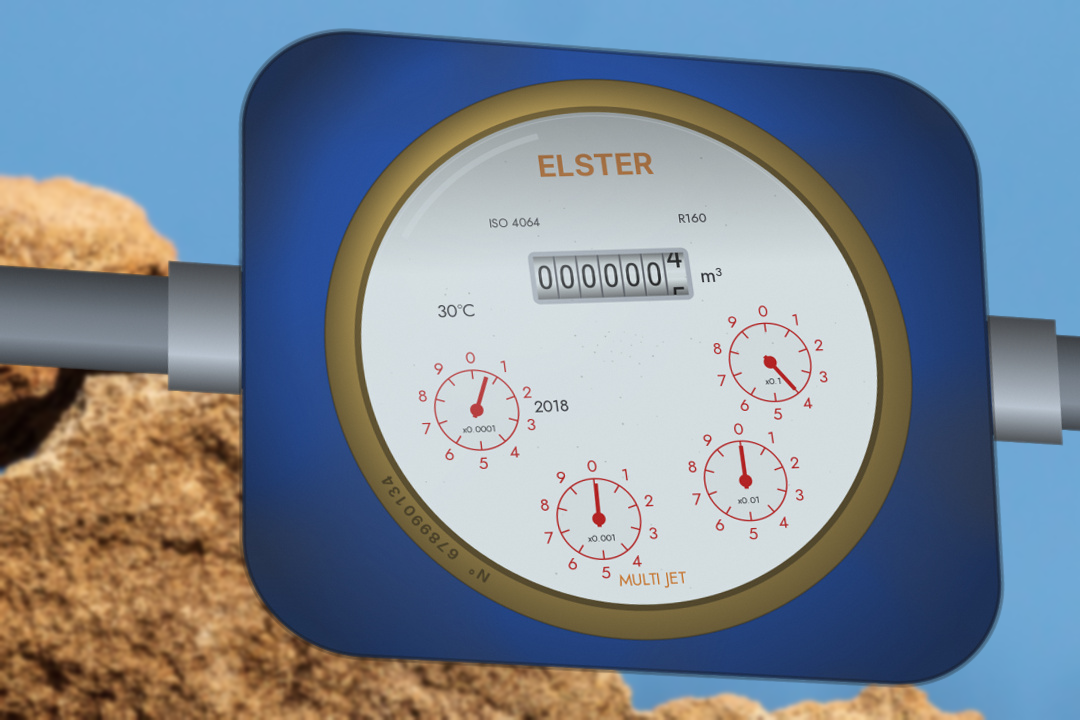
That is **4.4000** m³
